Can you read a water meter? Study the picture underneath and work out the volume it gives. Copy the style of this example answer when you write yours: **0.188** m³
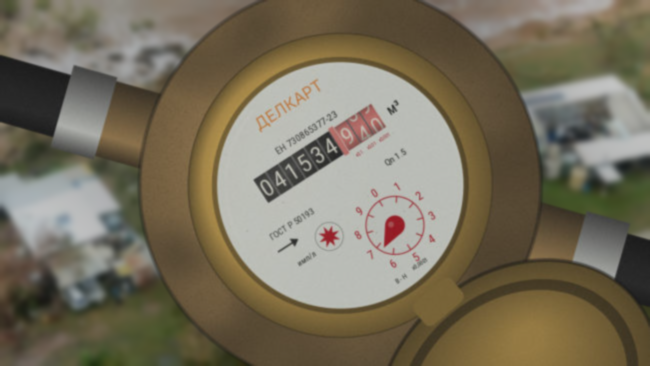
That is **41534.9396** m³
